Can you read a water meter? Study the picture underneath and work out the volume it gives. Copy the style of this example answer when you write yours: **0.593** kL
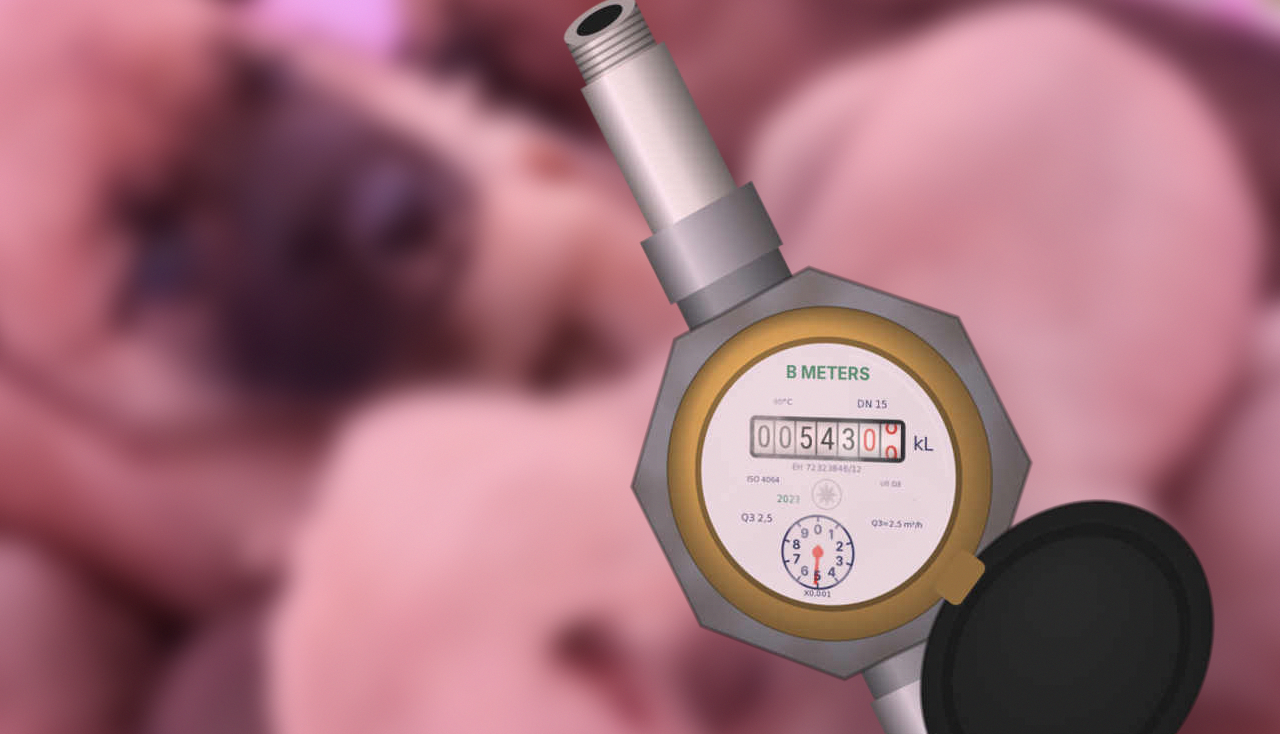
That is **543.085** kL
